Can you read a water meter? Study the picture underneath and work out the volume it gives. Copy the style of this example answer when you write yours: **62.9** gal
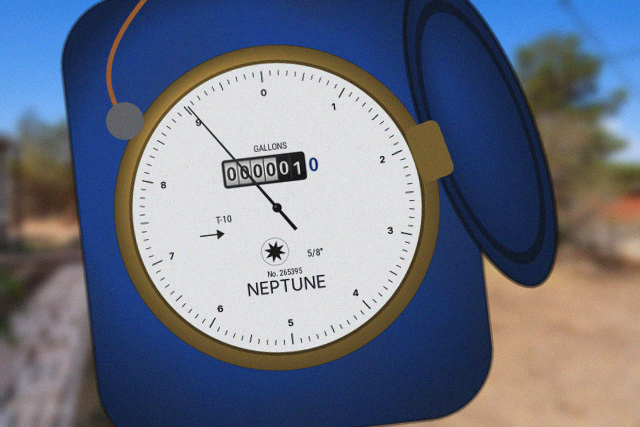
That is **9.0** gal
